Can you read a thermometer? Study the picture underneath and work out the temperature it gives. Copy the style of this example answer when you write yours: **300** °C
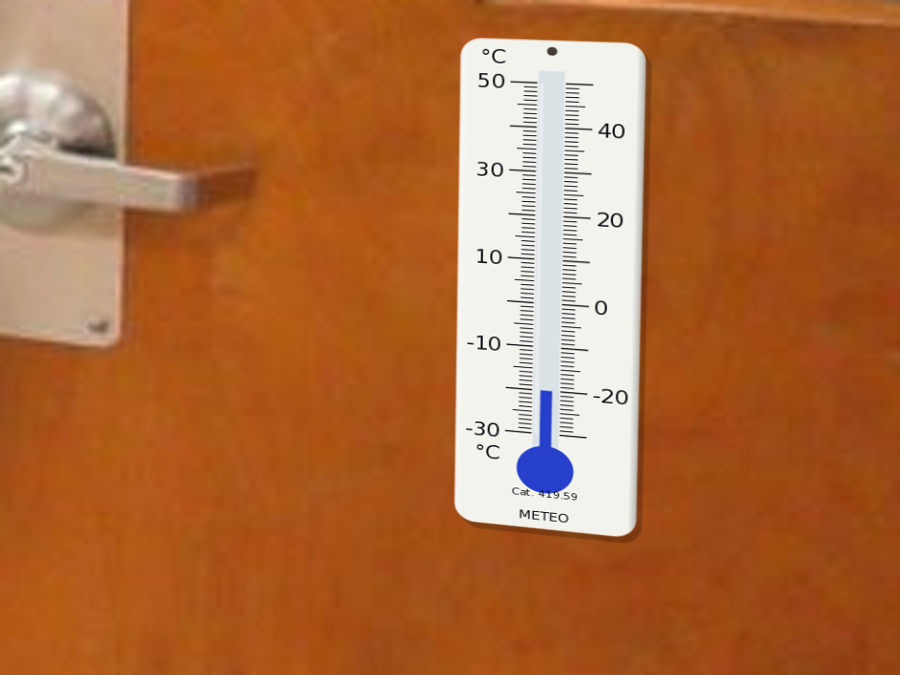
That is **-20** °C
